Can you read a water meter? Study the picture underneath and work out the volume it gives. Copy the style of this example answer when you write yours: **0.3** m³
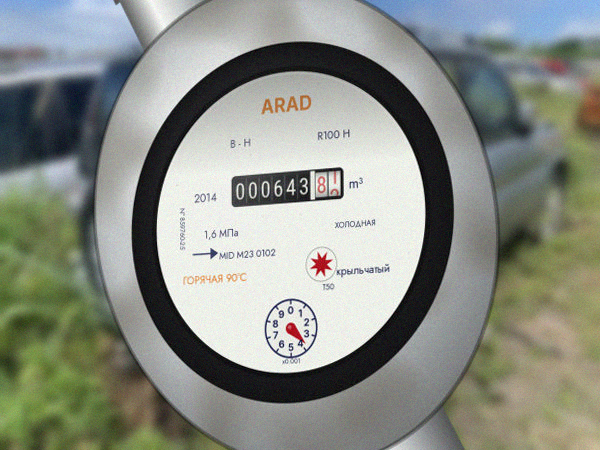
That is **643.813** m³
